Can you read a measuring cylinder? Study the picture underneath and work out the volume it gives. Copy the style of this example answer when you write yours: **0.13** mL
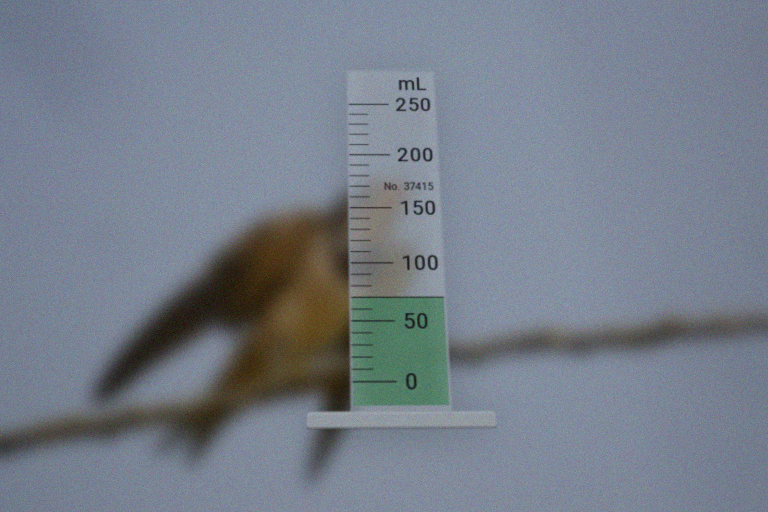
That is **70** mL
